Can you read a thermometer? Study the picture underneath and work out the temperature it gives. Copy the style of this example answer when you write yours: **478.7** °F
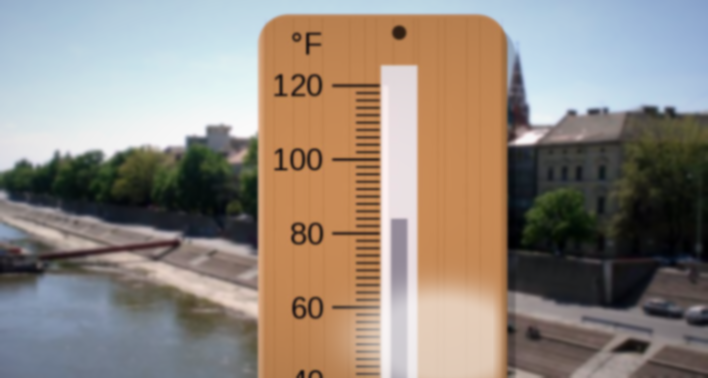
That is **84** °F
